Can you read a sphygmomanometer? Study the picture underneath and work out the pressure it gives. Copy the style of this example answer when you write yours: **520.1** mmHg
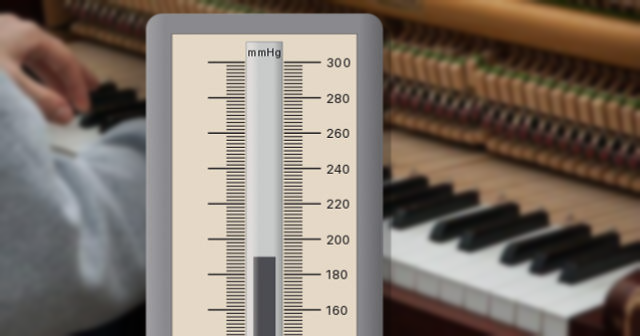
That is **190** mmHg
